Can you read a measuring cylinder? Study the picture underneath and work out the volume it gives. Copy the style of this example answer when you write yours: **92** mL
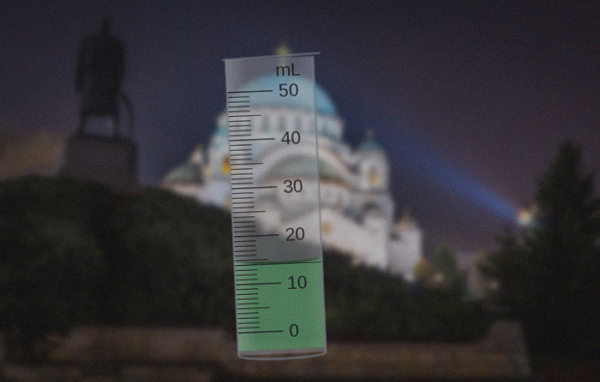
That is **14** mL
